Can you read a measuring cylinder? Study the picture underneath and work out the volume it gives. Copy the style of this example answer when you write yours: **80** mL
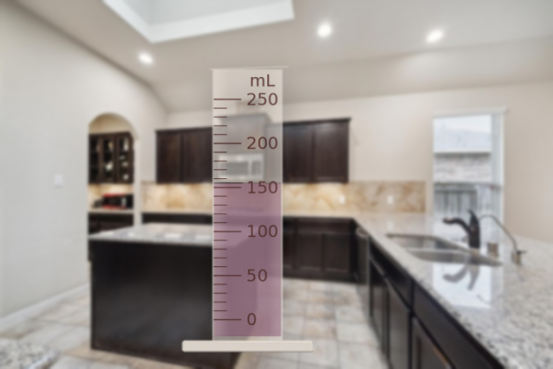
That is **155** mL
